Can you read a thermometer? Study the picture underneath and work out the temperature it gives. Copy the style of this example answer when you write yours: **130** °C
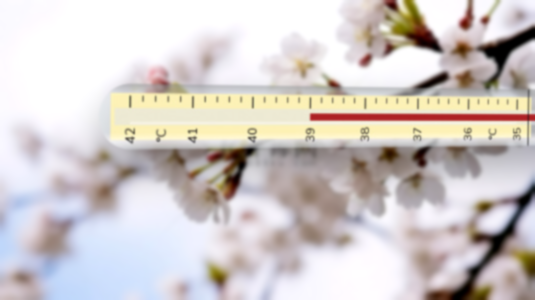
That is **39** °C
